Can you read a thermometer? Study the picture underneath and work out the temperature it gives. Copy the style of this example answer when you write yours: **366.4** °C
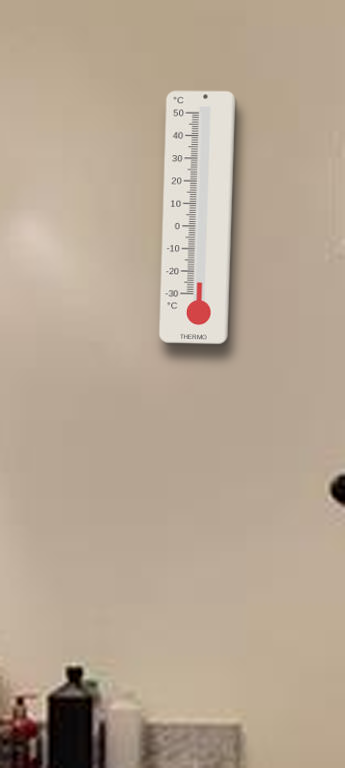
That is **-25** °C
